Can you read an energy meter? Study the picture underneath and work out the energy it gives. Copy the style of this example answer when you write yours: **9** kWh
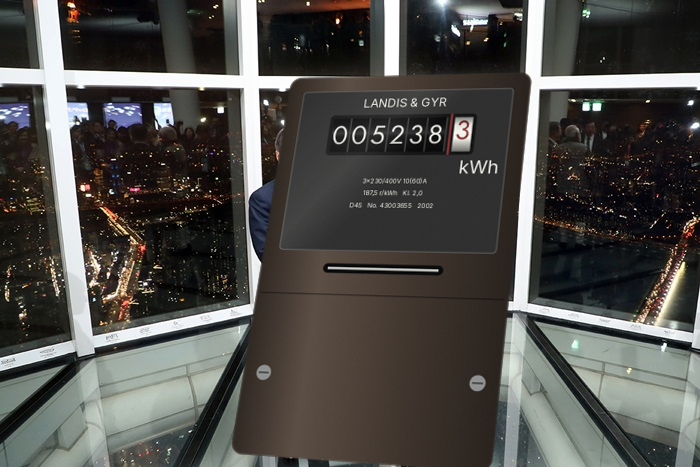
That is **5238.3** kWh
